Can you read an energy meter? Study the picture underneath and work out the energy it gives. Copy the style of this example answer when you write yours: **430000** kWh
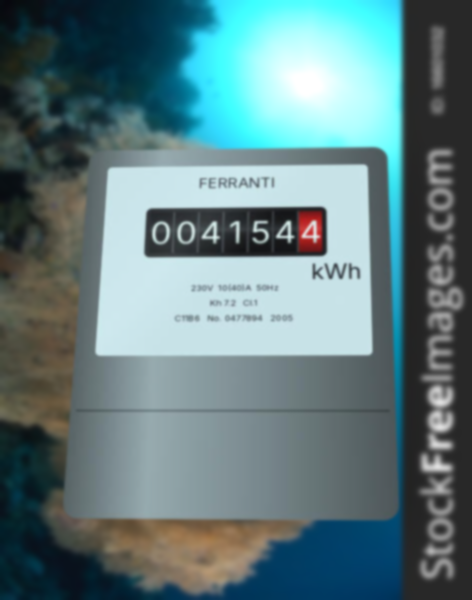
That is **4154.4** kWh
